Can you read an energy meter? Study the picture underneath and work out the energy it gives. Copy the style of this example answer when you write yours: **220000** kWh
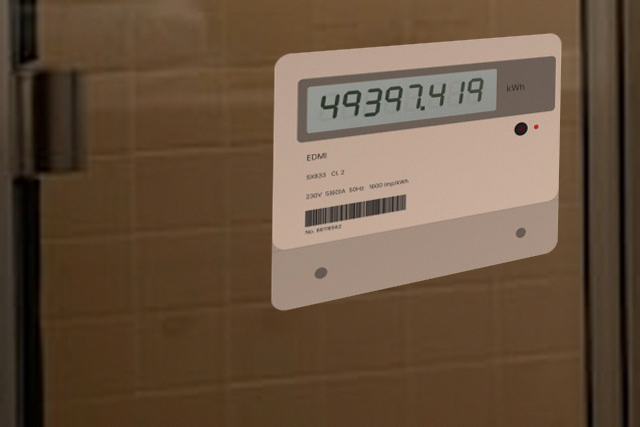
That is **49397.419** kWh
